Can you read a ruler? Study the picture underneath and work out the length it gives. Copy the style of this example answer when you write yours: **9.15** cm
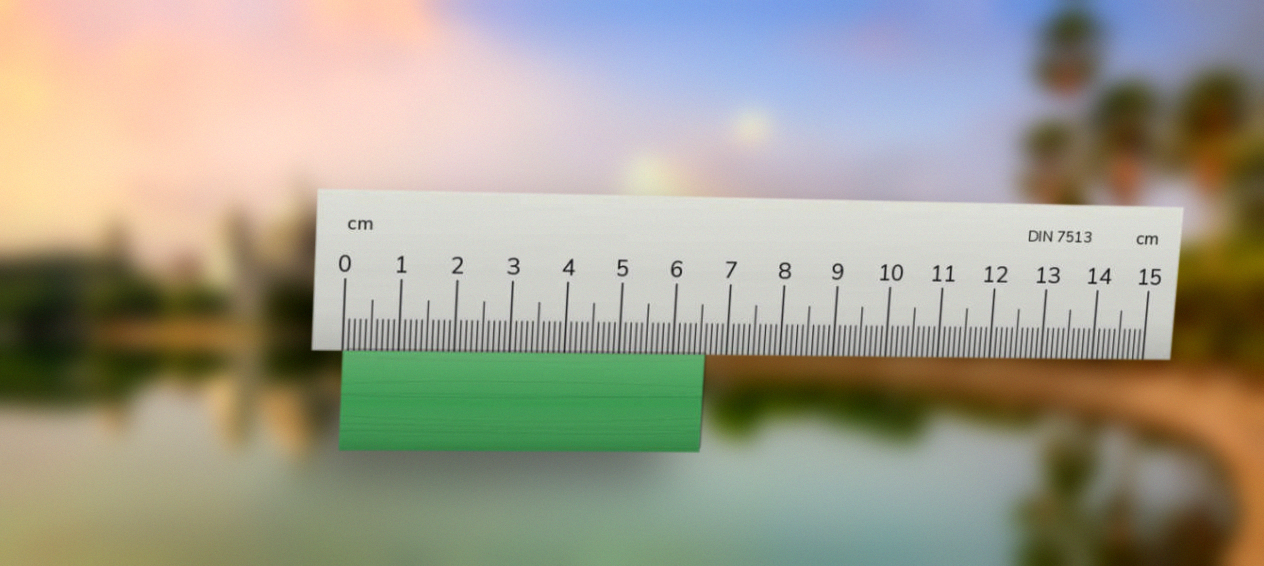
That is **6.6** cm
